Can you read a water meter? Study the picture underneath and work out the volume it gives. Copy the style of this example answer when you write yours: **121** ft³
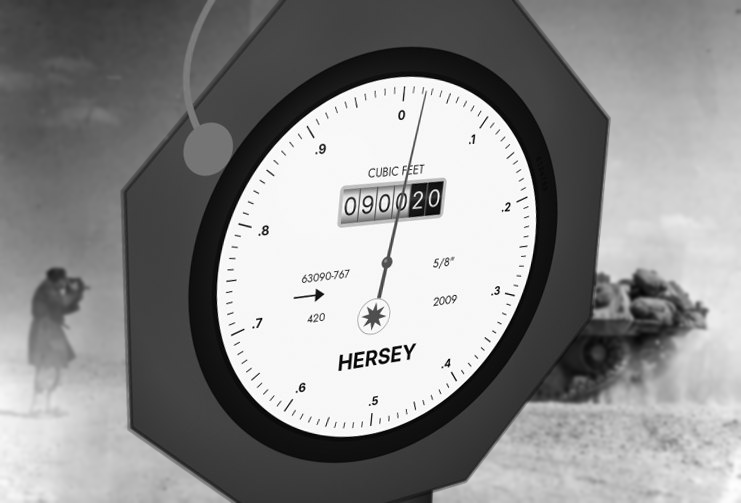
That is **90020.02** ft³
